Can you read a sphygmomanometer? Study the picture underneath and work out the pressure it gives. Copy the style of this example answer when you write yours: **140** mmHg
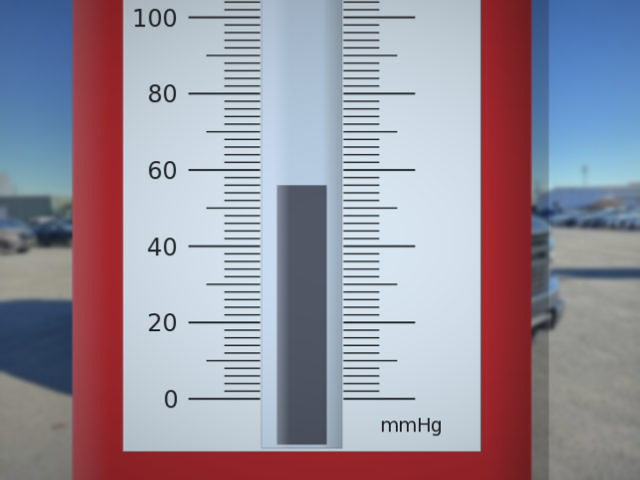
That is **56** mmHg
